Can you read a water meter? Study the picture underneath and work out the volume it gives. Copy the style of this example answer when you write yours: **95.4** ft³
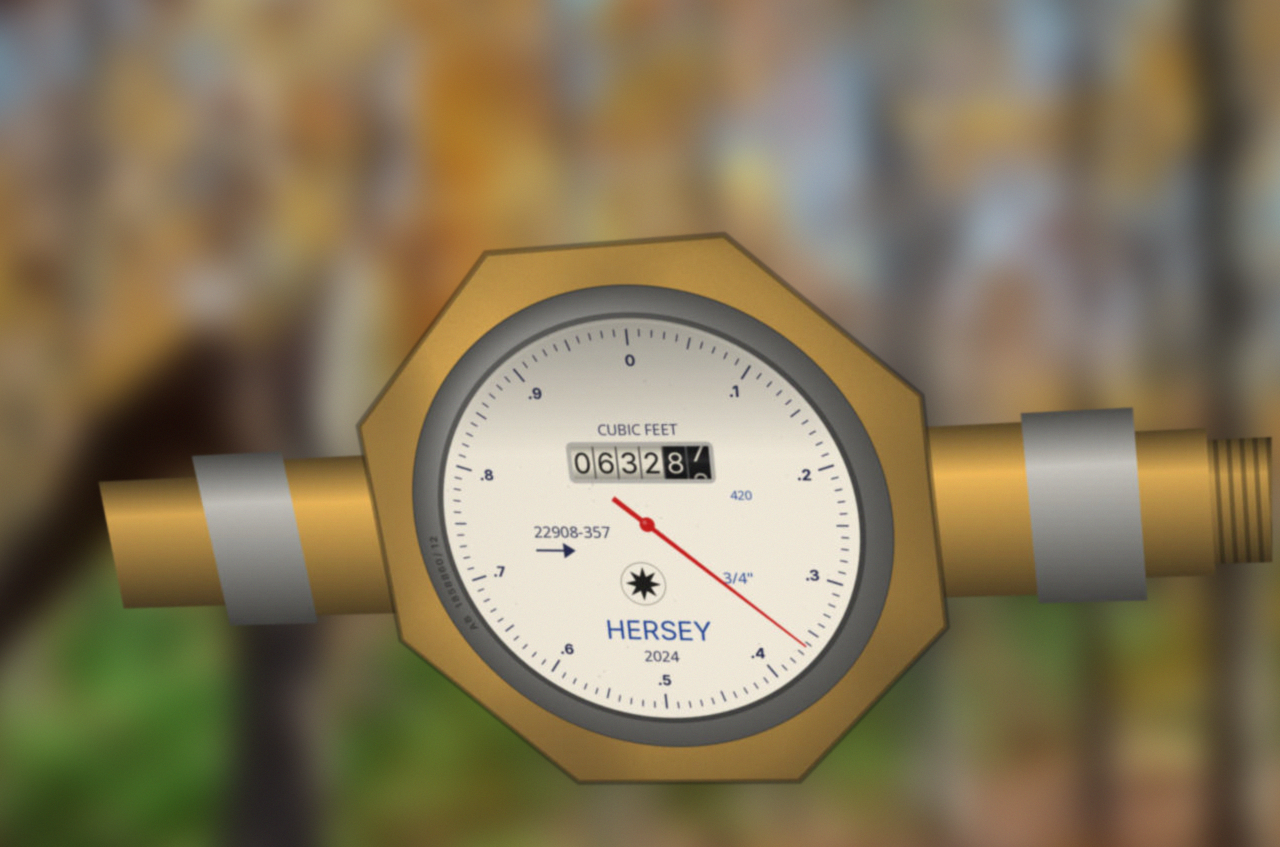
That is **63287.36** ft³
